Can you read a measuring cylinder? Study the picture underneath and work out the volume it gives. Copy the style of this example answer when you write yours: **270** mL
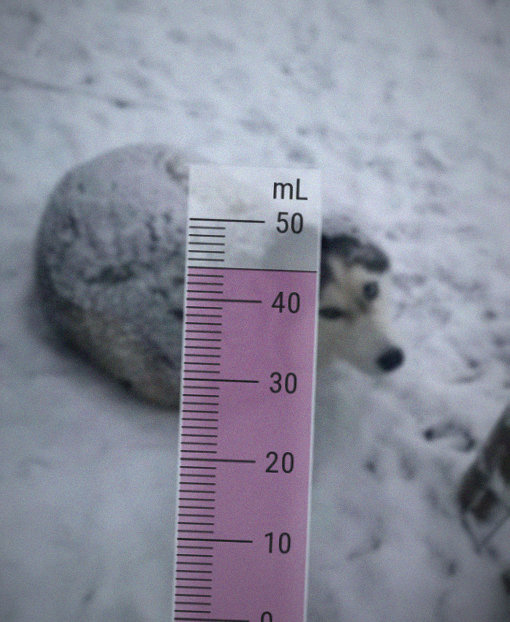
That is **44** mL
